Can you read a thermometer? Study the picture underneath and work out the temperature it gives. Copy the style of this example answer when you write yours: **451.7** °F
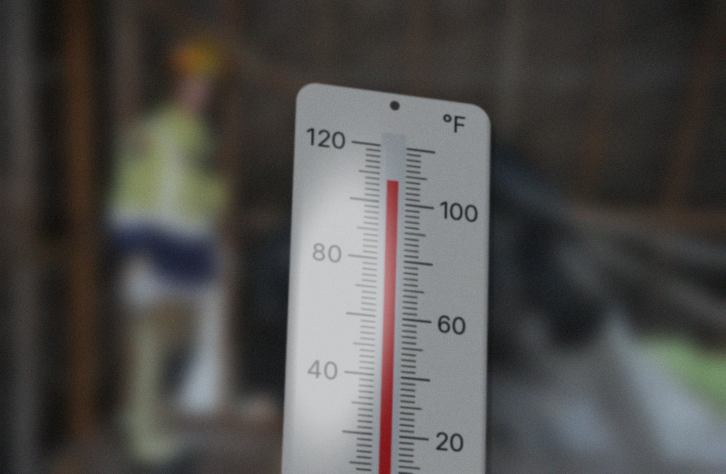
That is **108** °F
